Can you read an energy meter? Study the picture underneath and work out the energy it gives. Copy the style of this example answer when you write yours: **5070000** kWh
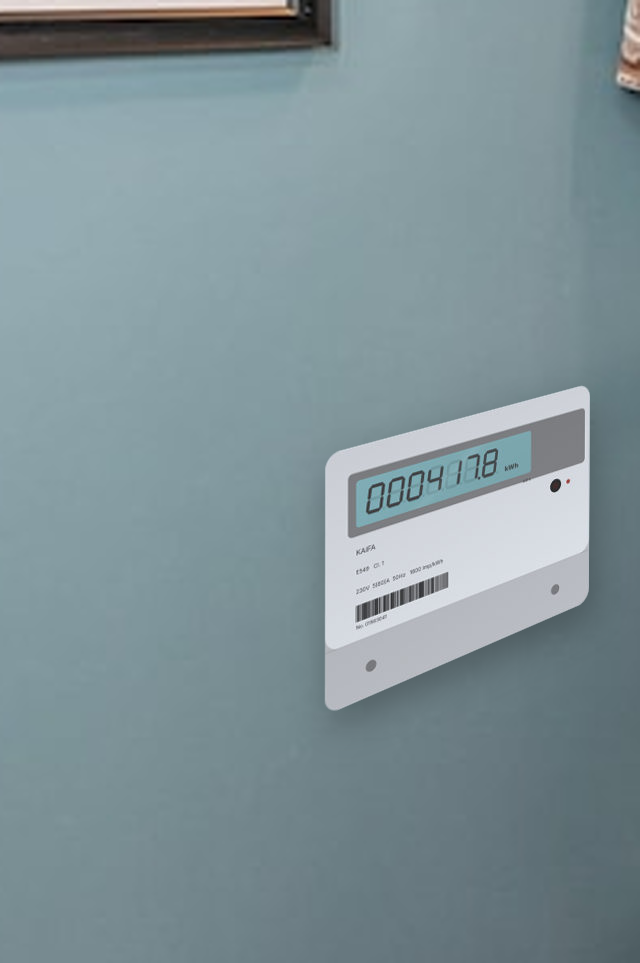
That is **417.8** kWh
